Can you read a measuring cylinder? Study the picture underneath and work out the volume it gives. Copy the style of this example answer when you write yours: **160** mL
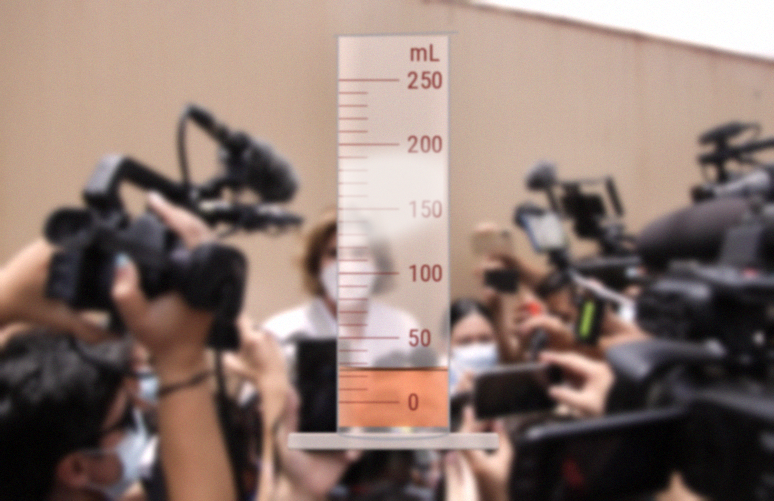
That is **25** mL
